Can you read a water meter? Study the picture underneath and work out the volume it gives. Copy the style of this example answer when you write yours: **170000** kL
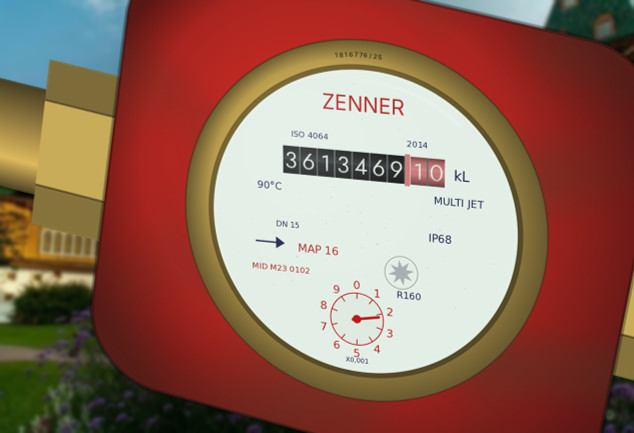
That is **3613469.102** kL
